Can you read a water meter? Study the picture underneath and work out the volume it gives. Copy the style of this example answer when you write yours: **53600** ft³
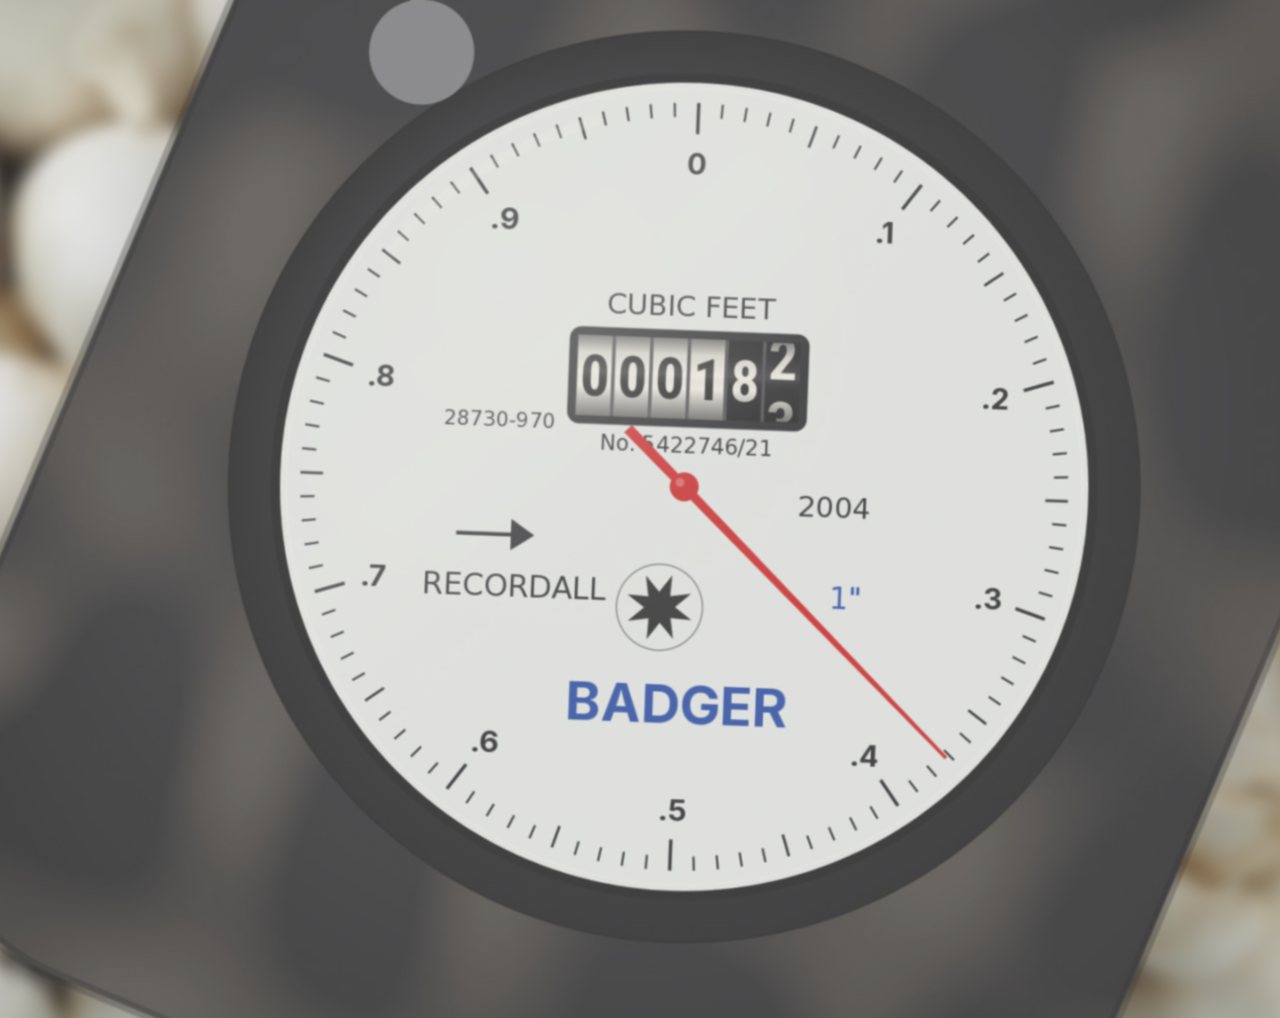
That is **182.37** ft³
